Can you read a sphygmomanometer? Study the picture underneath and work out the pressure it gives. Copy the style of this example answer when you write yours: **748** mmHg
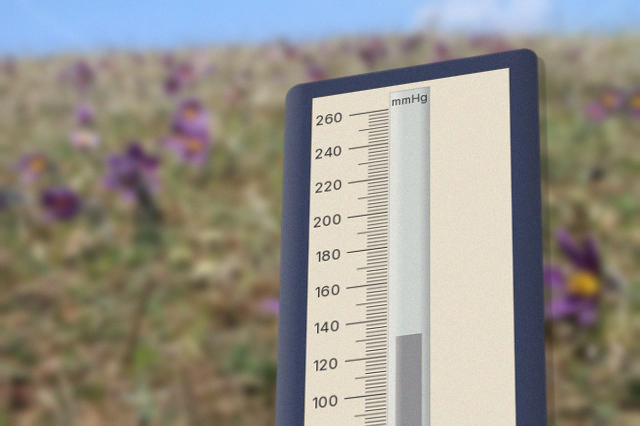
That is **130** mmHg
